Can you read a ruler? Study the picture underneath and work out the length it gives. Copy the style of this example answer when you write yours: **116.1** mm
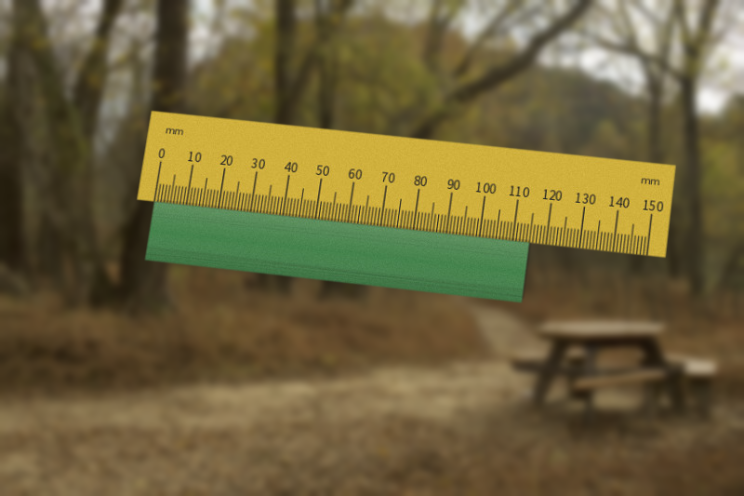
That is **115** mm
